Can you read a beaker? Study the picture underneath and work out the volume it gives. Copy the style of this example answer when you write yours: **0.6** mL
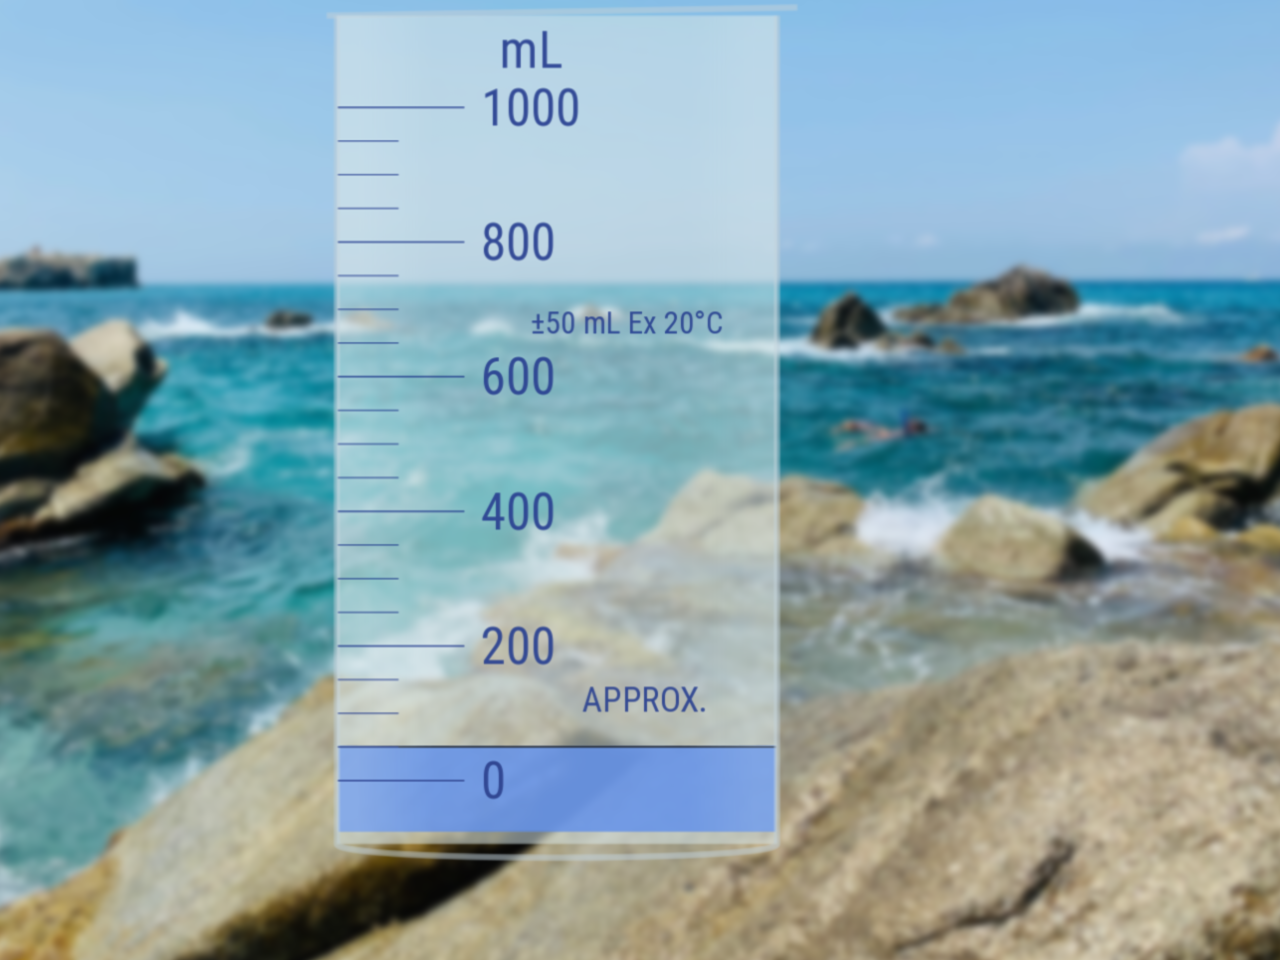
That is **50** mL
